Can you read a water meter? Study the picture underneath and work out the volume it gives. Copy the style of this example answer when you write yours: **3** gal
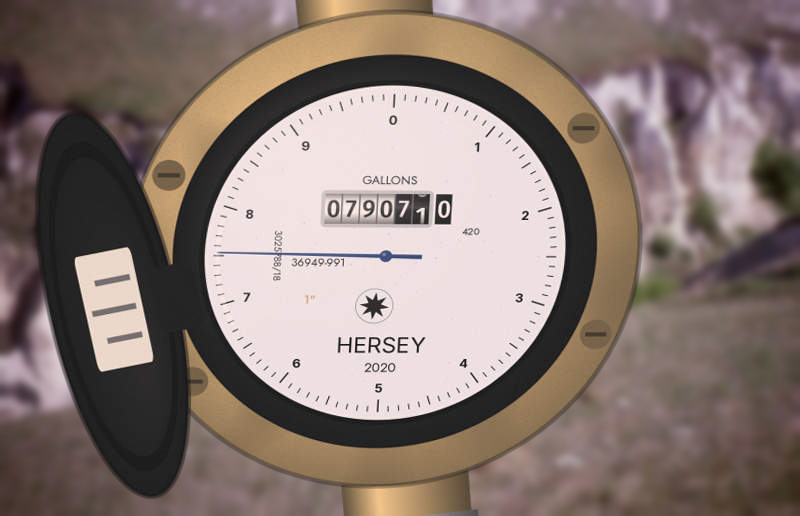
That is **790707.5** gal
